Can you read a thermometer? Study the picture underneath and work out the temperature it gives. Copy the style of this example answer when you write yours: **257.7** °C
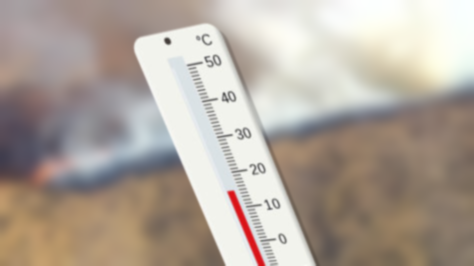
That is **15** °C
